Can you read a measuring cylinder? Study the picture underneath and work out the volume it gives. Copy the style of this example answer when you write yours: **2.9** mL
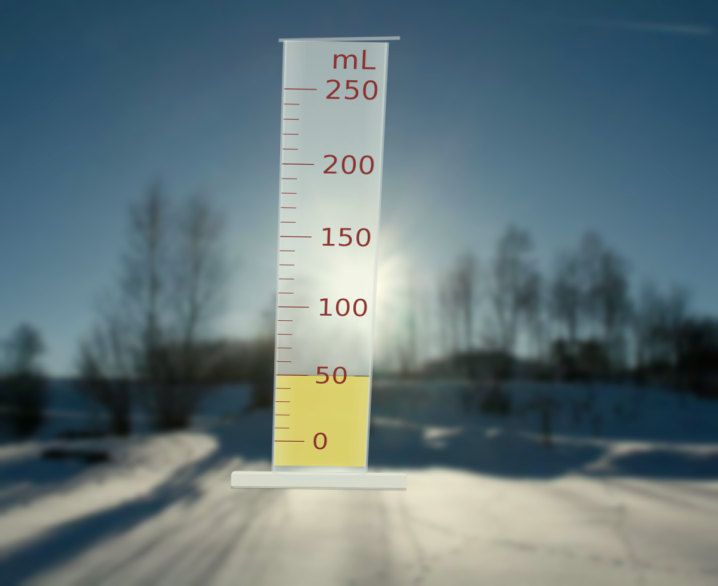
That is **50** mL
